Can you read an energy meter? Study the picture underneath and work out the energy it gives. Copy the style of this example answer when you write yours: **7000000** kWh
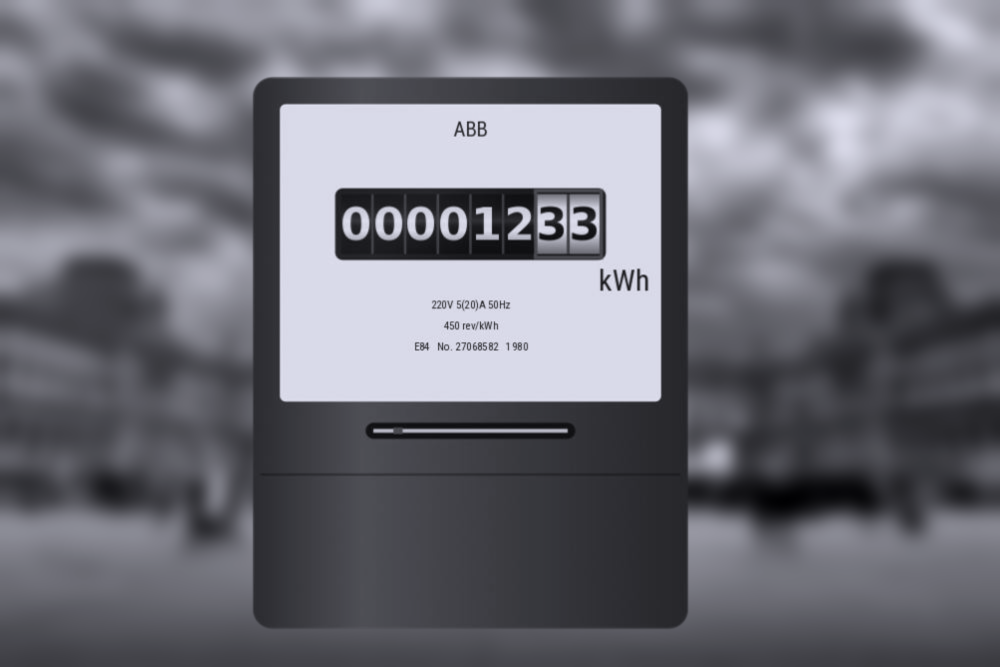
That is **12.33** kWh
